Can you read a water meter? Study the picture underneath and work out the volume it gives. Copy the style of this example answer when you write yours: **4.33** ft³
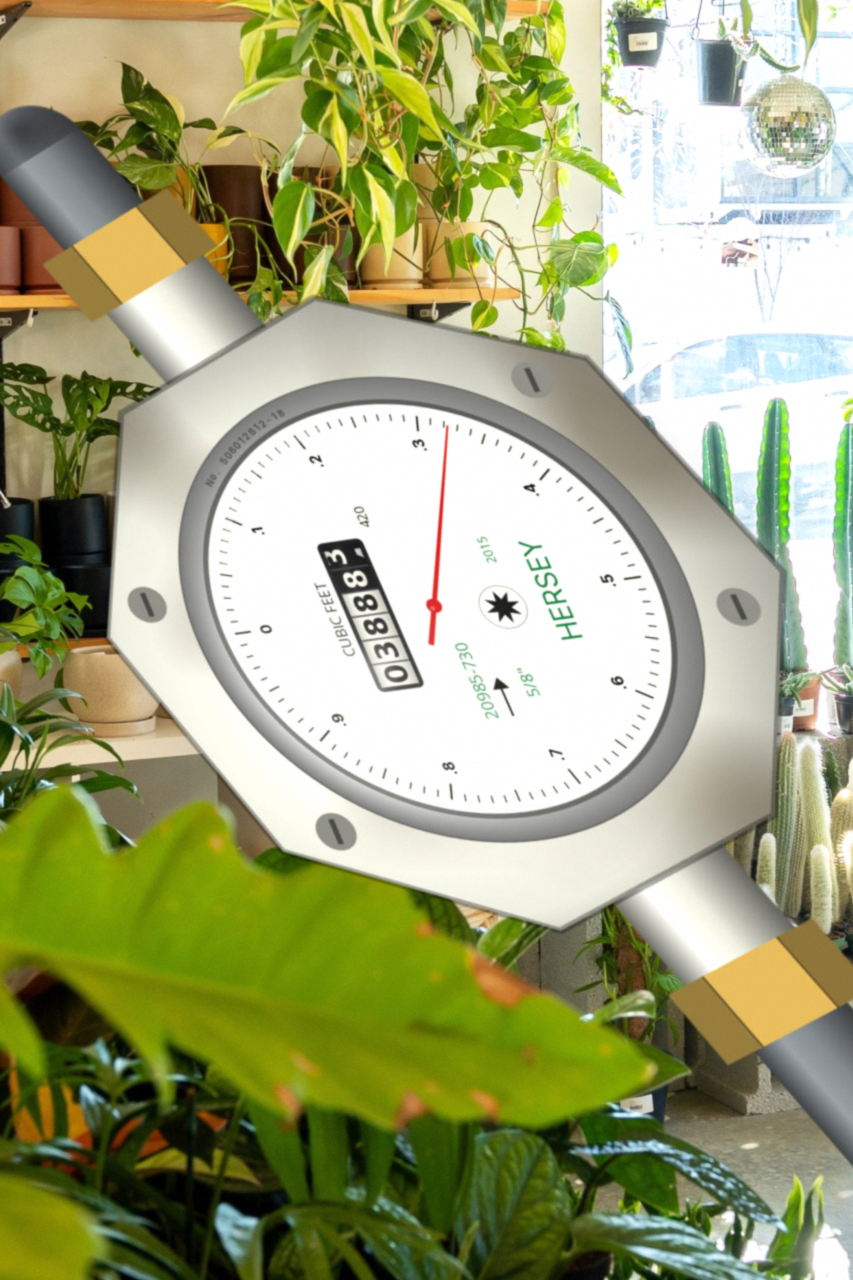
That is **38883.32** ft³
